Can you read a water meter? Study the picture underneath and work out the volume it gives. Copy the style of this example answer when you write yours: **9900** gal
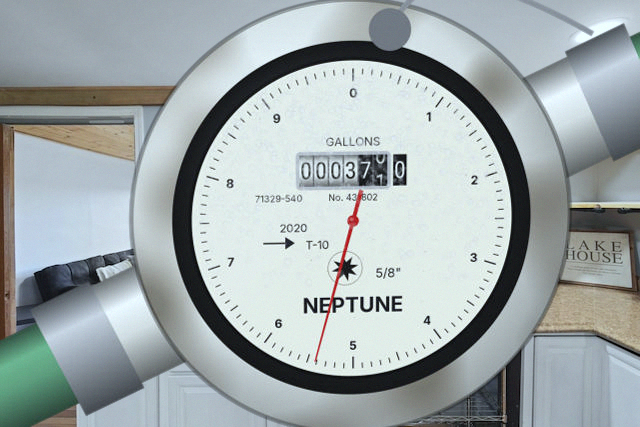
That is **3705.4** gal
